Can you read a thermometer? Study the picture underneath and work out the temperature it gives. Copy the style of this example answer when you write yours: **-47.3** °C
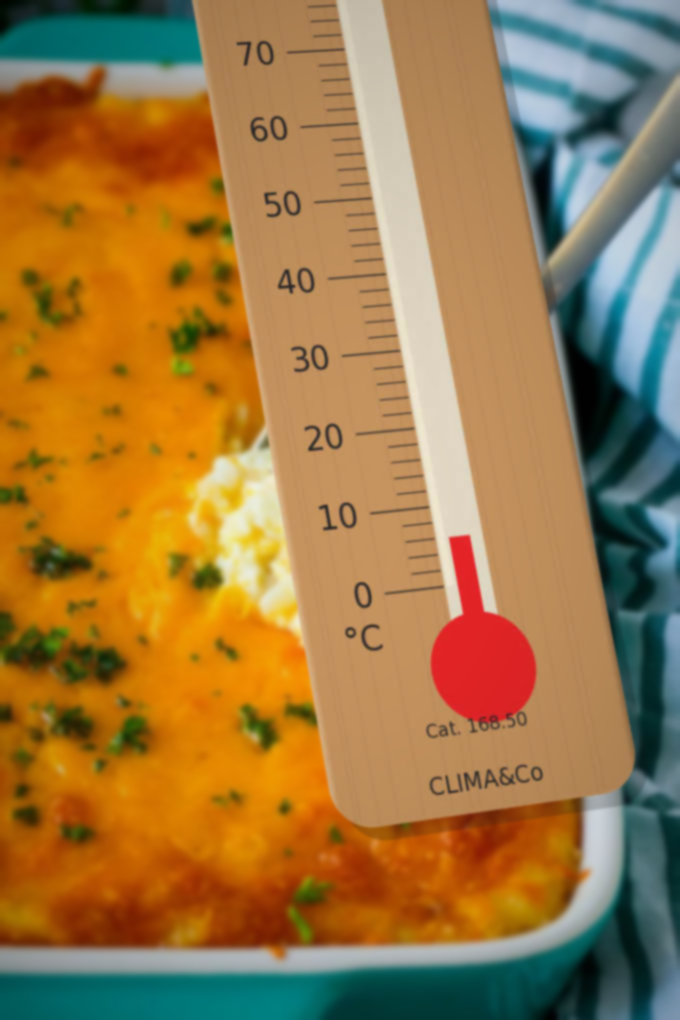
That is **6** °C
